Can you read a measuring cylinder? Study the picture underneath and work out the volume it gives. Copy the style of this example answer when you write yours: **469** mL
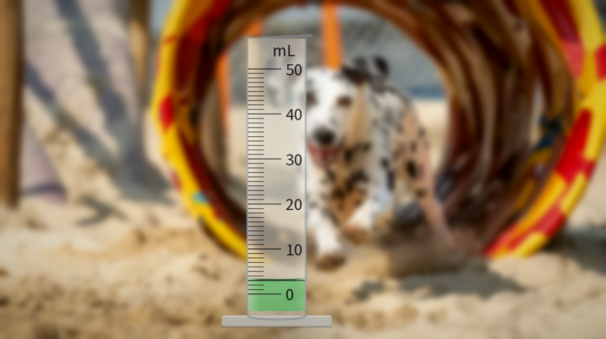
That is **3** mL
